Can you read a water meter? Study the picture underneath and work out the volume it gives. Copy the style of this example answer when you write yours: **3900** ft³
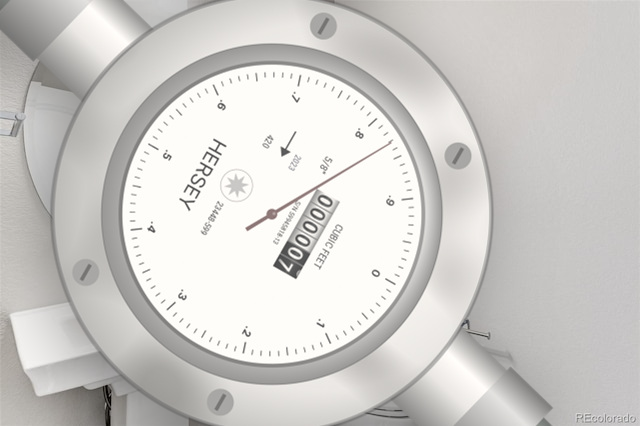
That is **6.83** ft³
